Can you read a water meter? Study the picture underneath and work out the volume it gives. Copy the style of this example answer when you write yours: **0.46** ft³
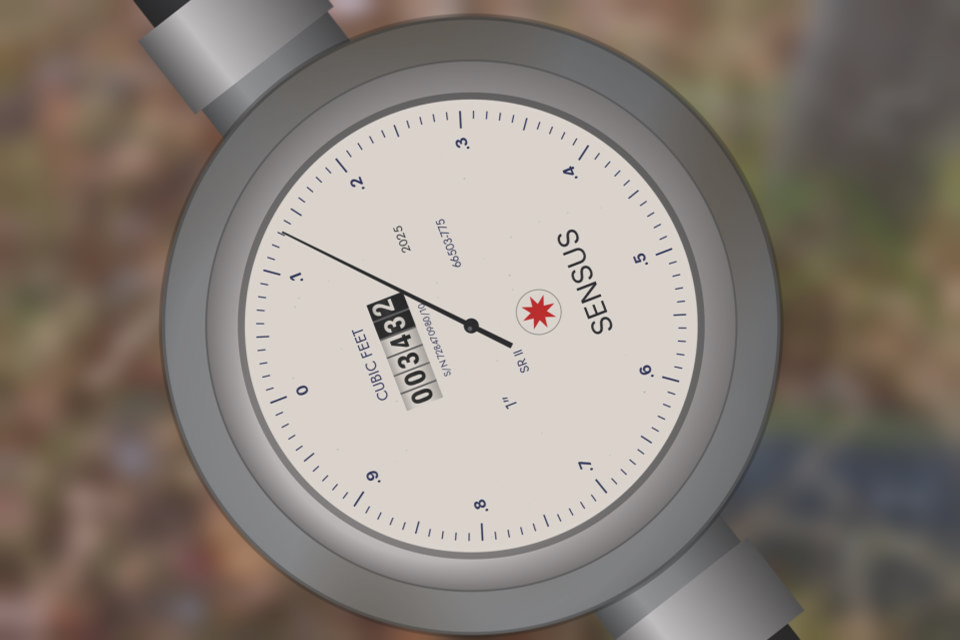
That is **3432.13** ft³
